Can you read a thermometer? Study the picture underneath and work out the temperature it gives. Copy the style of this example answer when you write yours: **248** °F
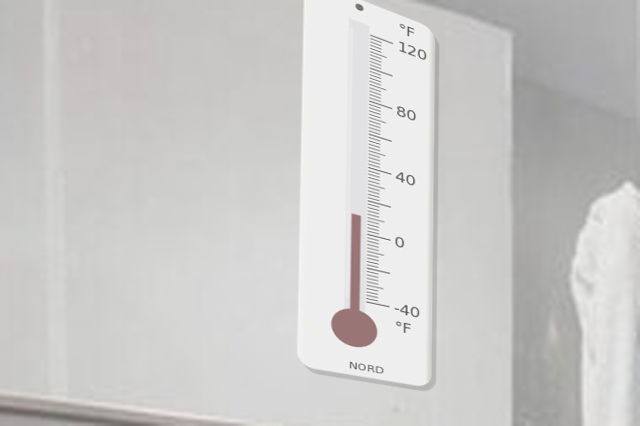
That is **10** °F
